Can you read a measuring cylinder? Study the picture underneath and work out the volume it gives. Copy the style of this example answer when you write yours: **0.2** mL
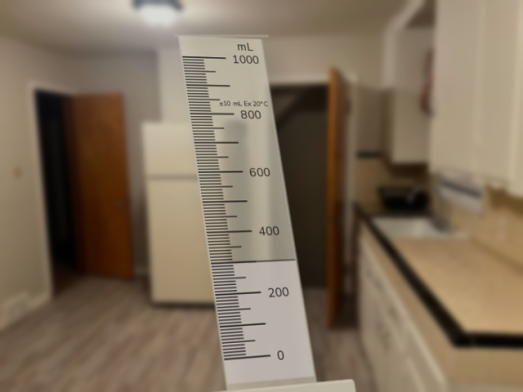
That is **300** mL
